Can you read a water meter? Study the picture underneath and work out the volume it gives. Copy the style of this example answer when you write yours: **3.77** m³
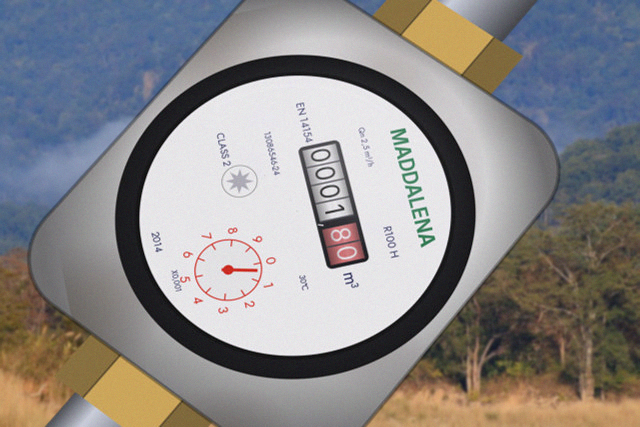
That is **1.800** m³
